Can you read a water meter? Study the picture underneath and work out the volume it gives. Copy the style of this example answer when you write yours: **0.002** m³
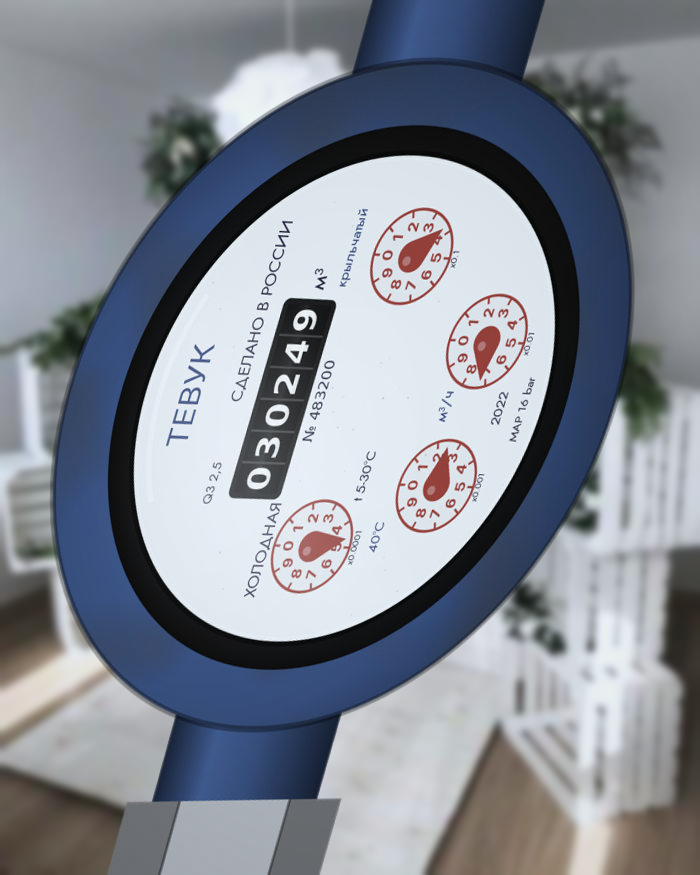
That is **30249.3724** m³
